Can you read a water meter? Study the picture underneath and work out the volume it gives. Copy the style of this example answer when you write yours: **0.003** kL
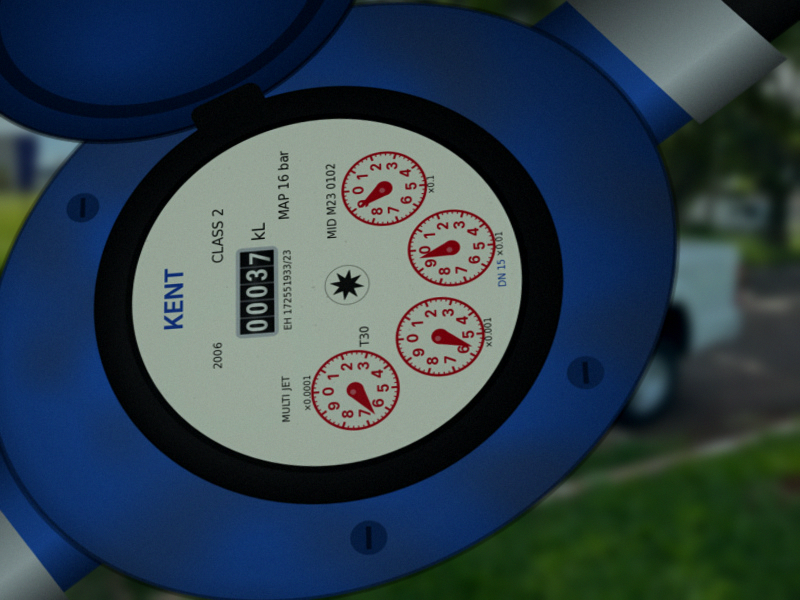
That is **36.8956** kL
